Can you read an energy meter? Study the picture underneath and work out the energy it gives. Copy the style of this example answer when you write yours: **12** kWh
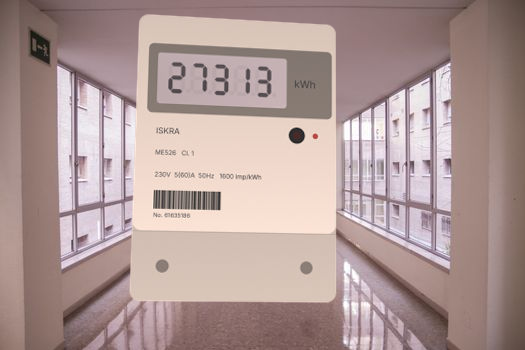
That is **27313** kWh
